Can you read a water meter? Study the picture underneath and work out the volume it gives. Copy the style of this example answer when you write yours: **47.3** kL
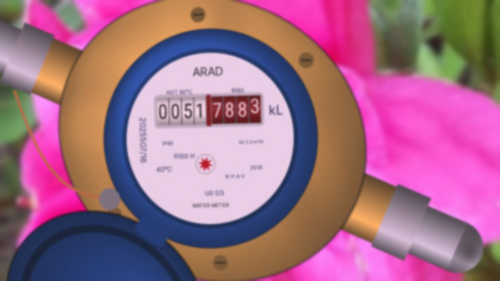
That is **51.7883** kL
